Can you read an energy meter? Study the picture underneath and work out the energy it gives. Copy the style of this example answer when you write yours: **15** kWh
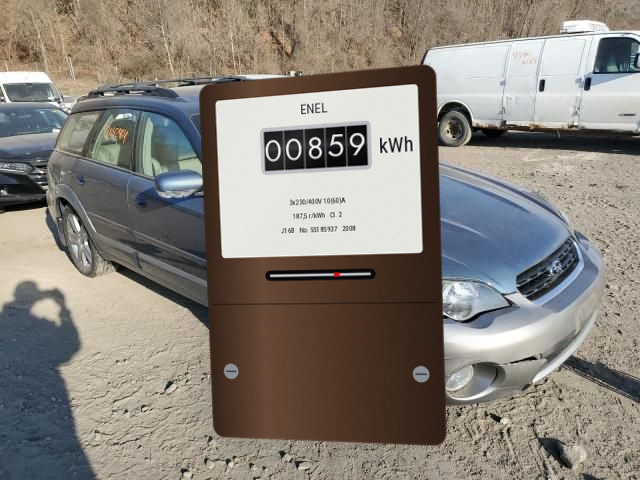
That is **859** kWh
